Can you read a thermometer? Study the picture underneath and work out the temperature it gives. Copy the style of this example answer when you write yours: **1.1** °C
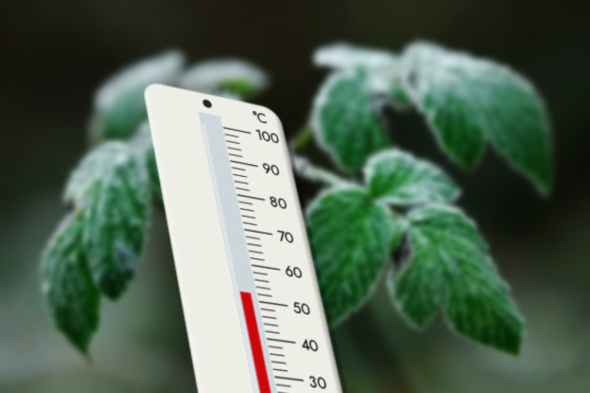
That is **52** °C
